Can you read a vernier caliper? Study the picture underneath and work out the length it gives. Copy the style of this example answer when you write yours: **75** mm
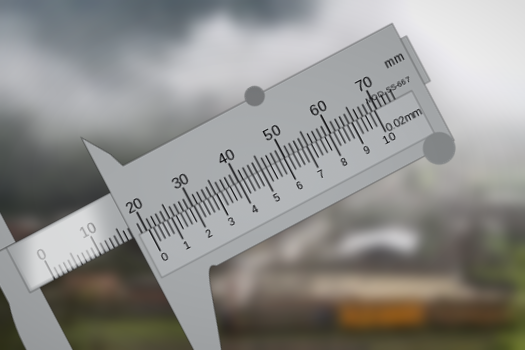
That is **20.5** mm
